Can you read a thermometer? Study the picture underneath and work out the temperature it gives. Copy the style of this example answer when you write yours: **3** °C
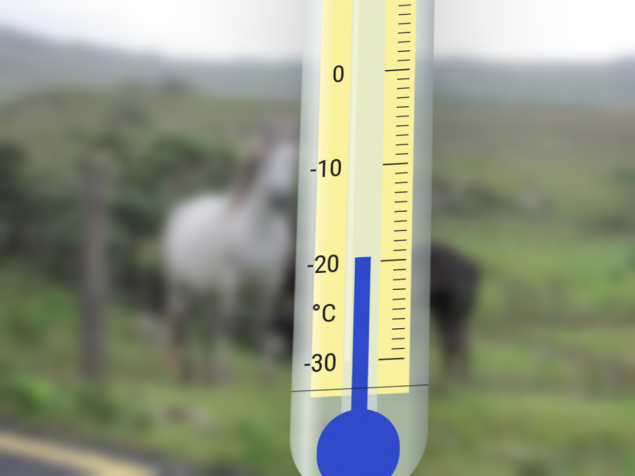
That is **-19.5** °C
